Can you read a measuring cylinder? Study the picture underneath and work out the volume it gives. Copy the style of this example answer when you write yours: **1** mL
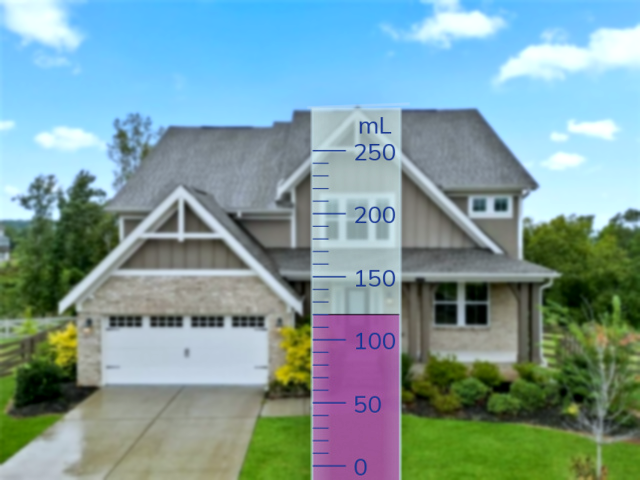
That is **120** mL
